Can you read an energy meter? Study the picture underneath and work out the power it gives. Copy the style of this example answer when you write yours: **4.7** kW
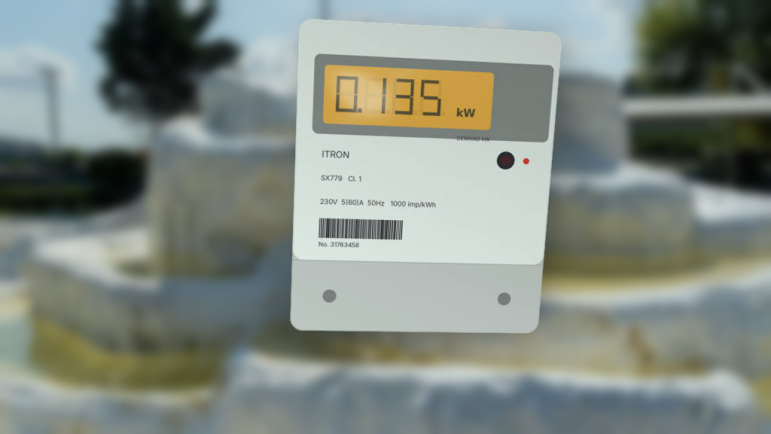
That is **0.135** kW
